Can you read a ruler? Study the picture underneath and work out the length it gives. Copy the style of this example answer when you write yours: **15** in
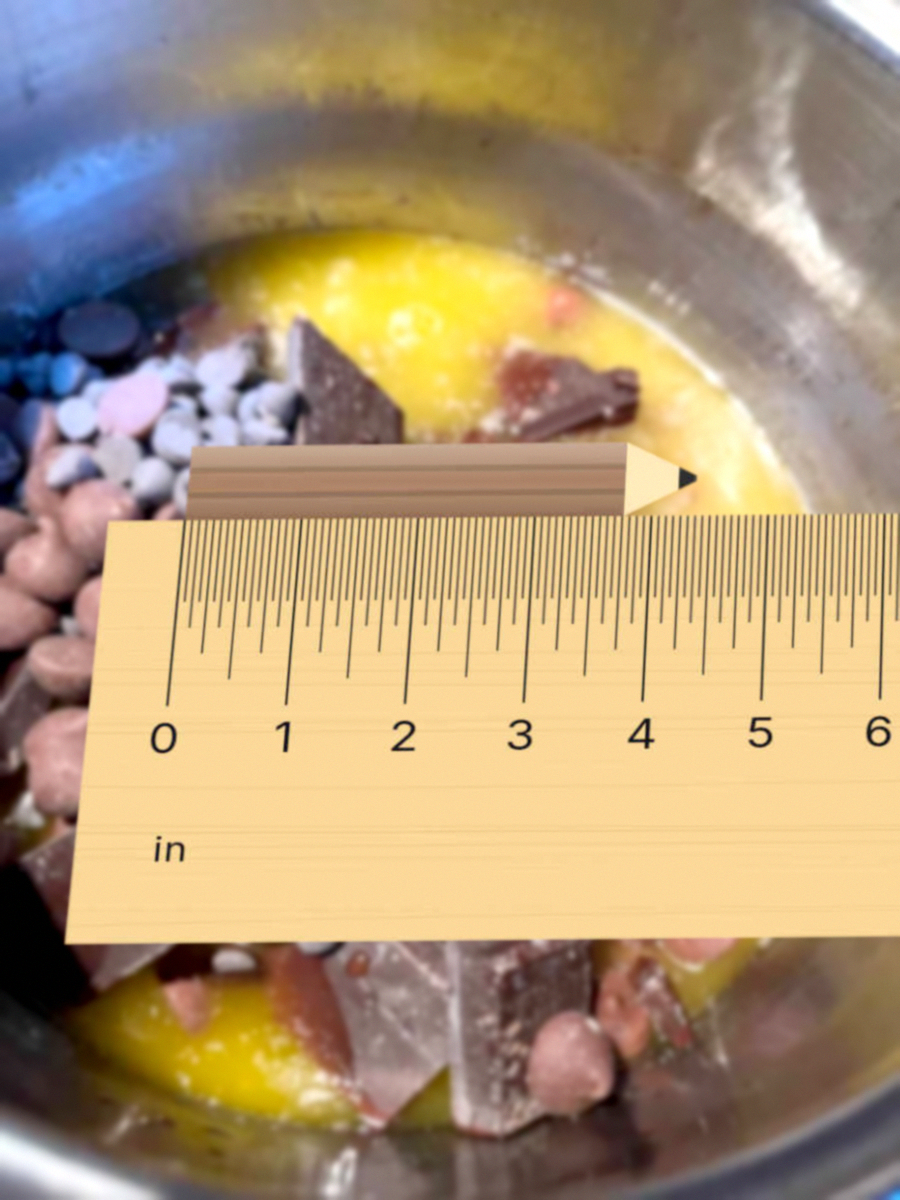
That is **4.375** in
